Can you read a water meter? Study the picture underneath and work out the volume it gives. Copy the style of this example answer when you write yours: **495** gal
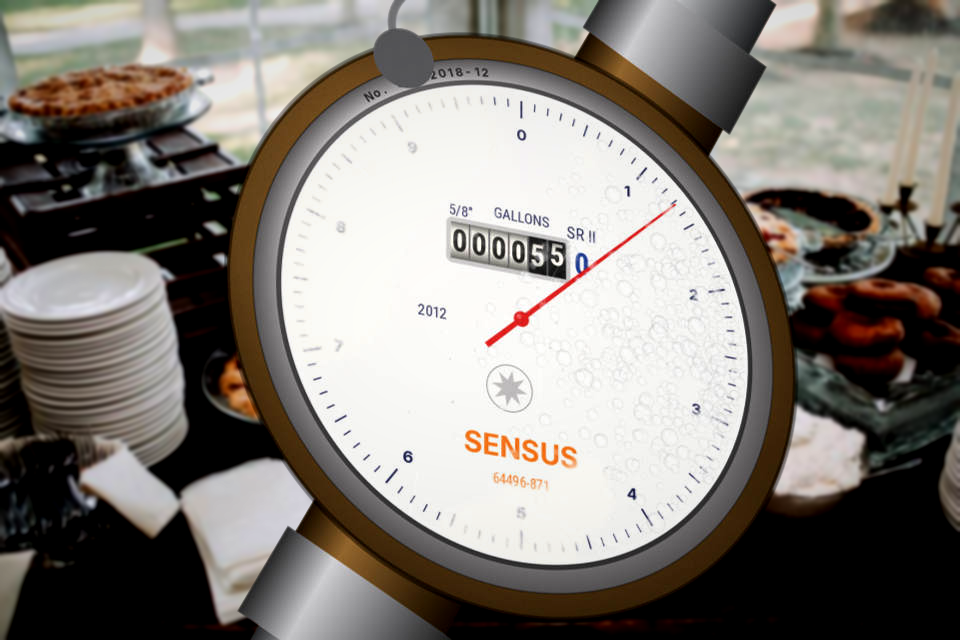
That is **551.3** gal
